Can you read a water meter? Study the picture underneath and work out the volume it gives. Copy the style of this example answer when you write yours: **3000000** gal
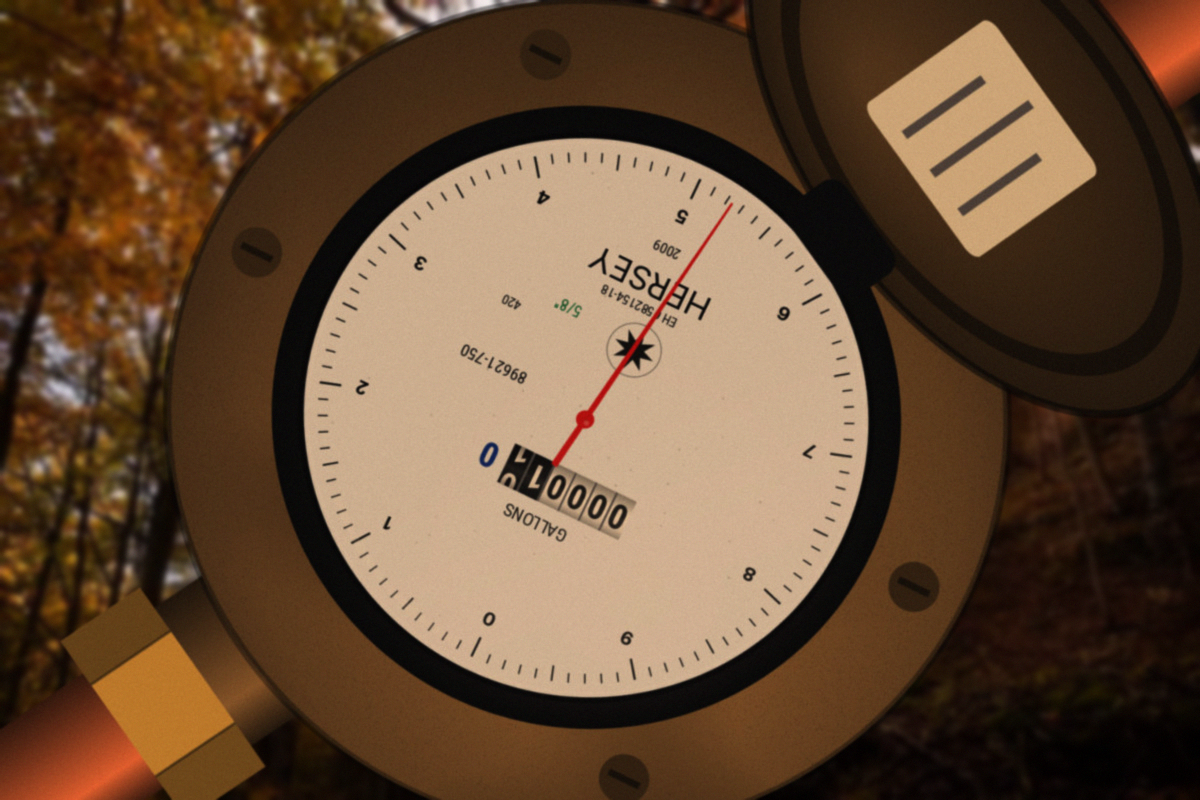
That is **105.2** gal
